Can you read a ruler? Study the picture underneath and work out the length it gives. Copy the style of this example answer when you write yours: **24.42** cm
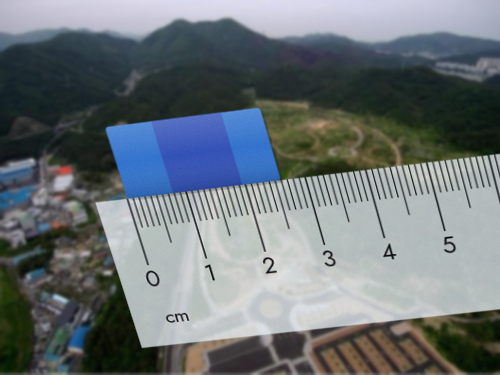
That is **2.6** cm
